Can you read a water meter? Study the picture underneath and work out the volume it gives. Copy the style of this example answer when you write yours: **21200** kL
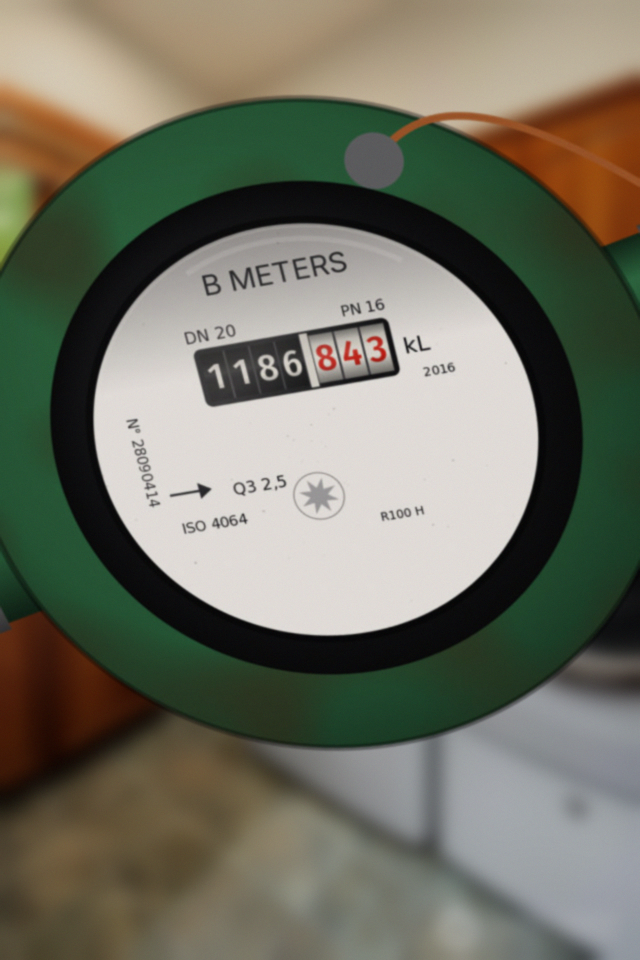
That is **1186.843** kL
